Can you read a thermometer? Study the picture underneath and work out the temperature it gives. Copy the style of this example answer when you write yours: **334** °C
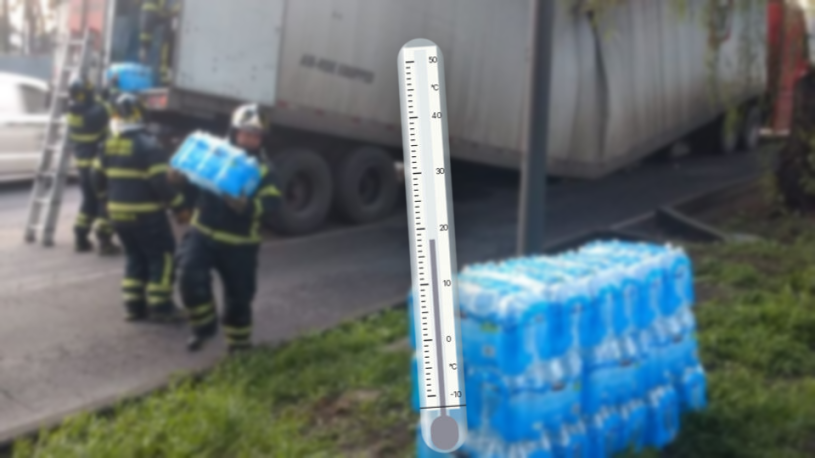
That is **18** °C
